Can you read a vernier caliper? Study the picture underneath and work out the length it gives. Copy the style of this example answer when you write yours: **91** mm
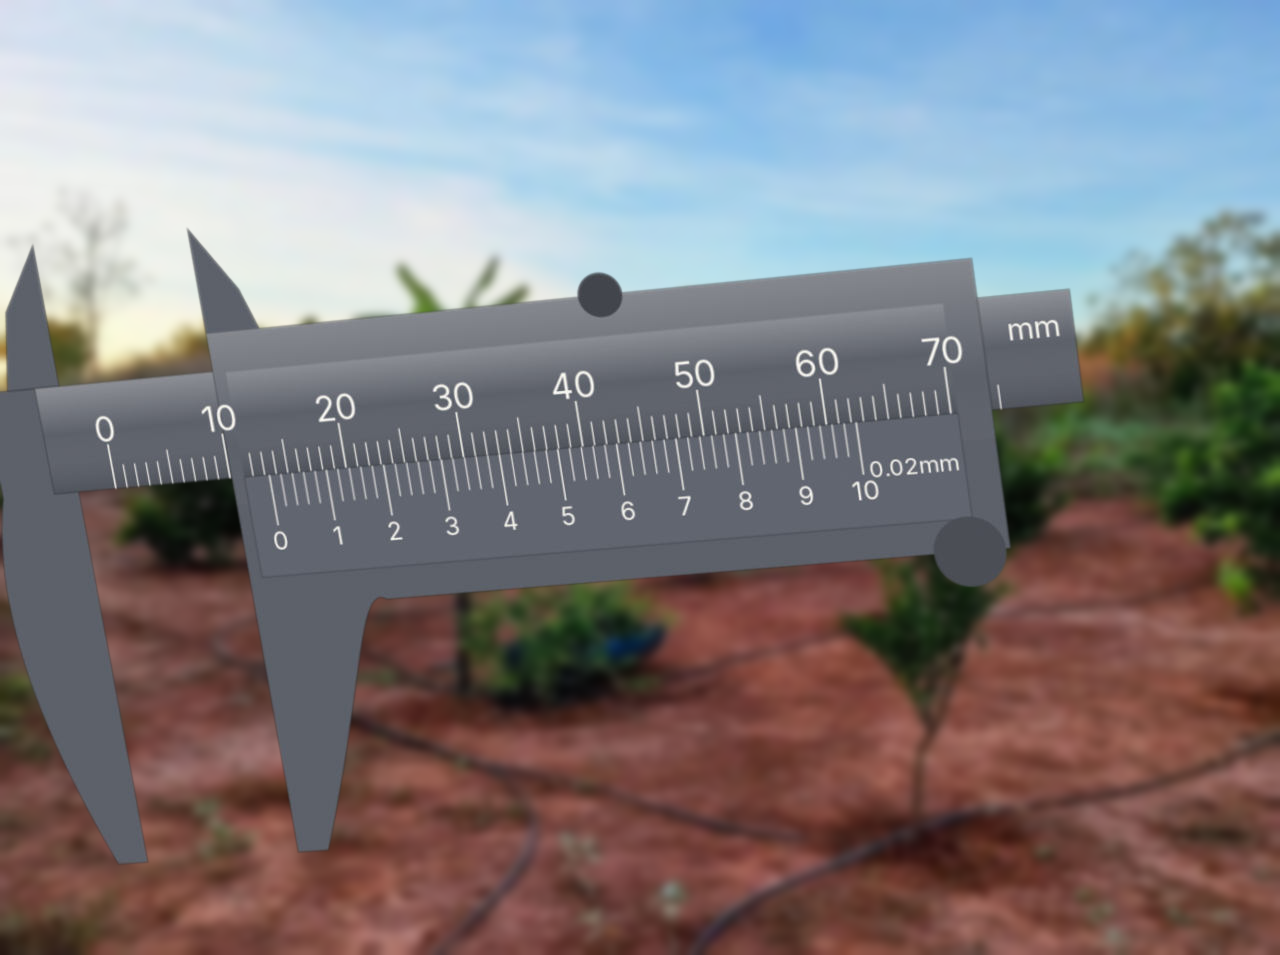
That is **13.4** mm
